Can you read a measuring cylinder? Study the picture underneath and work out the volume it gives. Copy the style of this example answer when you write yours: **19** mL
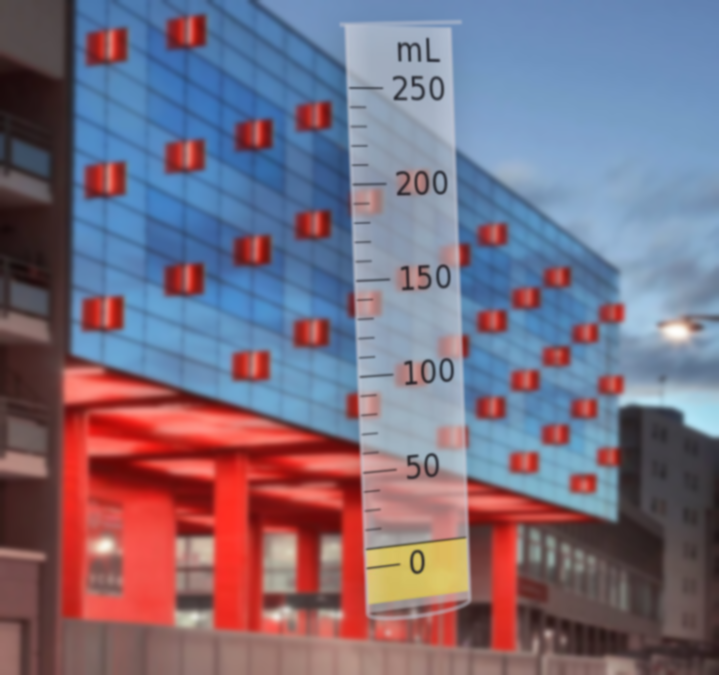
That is **10** mL
